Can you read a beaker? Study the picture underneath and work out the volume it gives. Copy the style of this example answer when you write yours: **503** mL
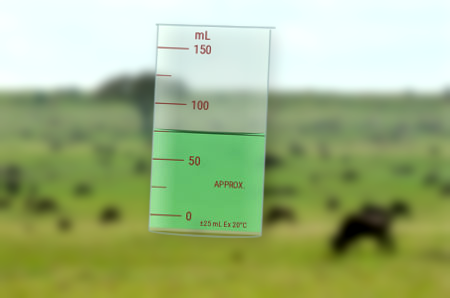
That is **75** mL
